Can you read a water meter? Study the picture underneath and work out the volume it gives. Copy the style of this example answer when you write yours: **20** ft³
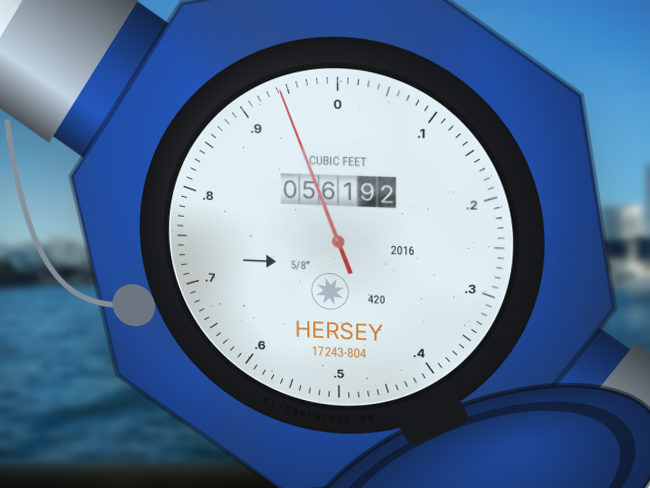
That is **56191.94** ft³
